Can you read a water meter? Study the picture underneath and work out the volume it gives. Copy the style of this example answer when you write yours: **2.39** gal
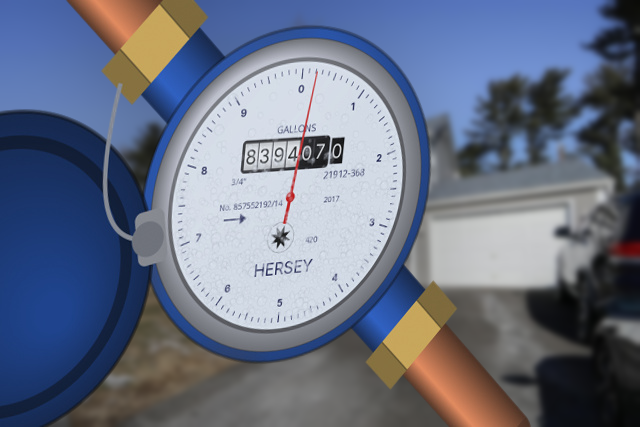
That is **8394070.2** gal
